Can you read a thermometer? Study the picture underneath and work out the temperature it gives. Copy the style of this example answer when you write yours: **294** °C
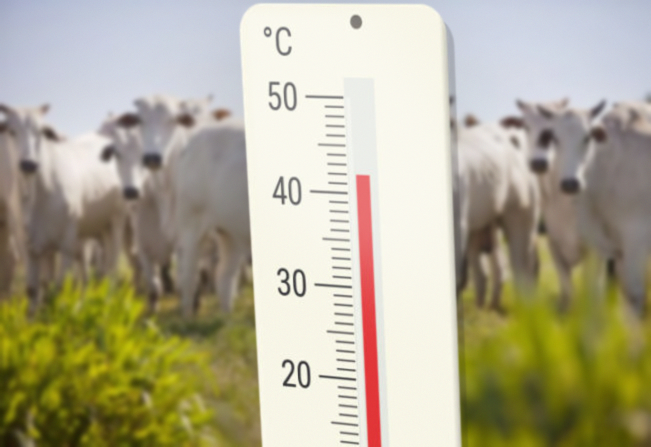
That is **42** °C
